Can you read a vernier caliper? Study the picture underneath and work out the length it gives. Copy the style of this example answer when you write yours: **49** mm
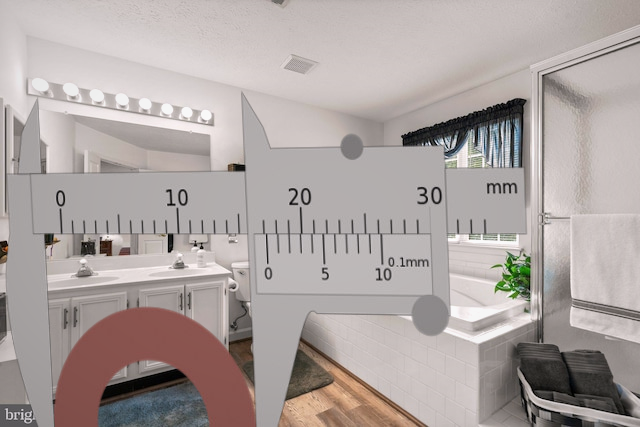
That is **17.2** mm
